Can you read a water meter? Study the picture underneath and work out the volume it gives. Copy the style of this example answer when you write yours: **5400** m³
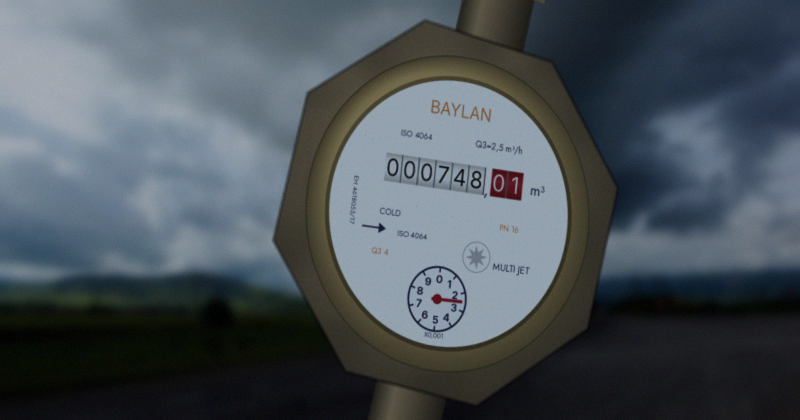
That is **748.012** m³
